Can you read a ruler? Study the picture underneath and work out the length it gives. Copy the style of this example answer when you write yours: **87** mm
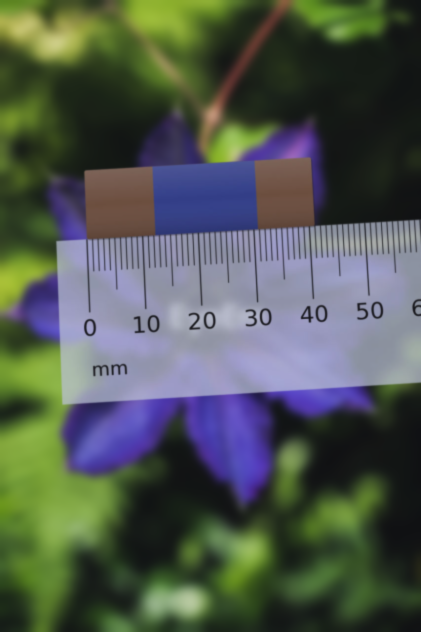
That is **41** mm
